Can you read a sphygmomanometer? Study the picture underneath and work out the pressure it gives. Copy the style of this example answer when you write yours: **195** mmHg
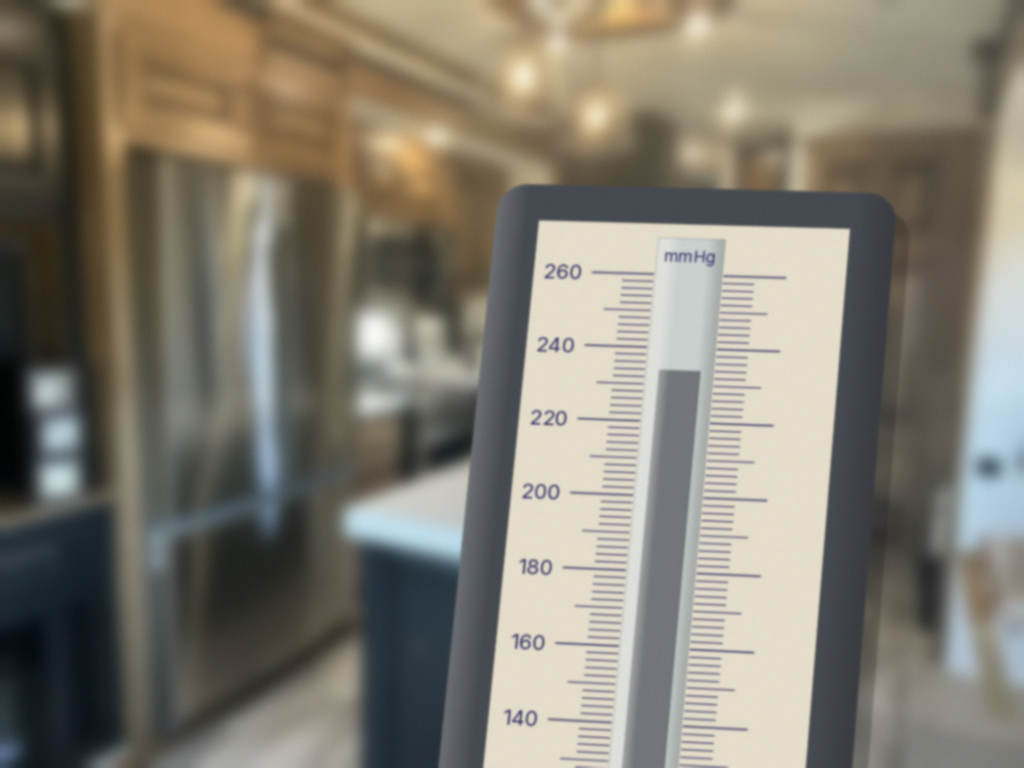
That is **234** mmHg
